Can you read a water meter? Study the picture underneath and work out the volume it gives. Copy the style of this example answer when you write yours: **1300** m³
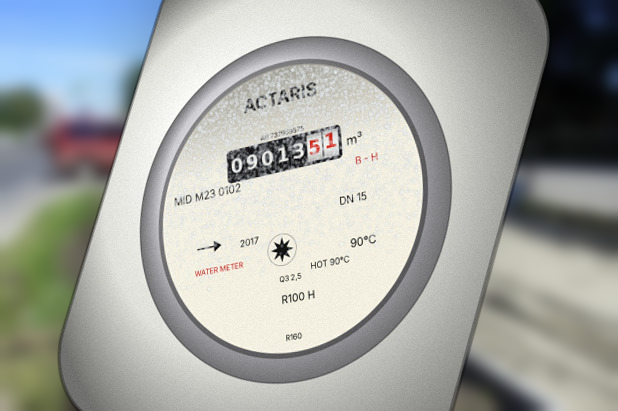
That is **9013.51** m³
